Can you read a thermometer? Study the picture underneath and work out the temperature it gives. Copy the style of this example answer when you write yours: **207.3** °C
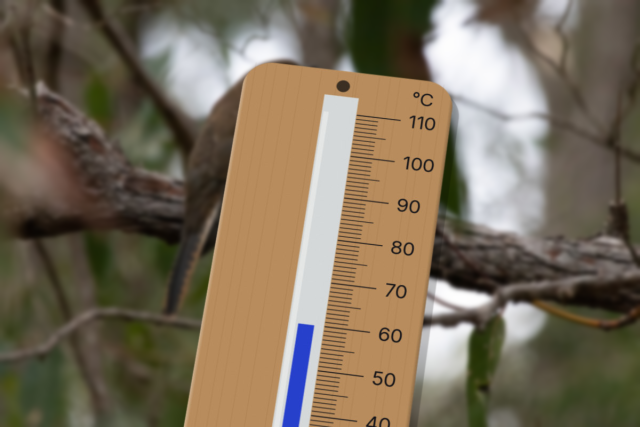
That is **60** °C
